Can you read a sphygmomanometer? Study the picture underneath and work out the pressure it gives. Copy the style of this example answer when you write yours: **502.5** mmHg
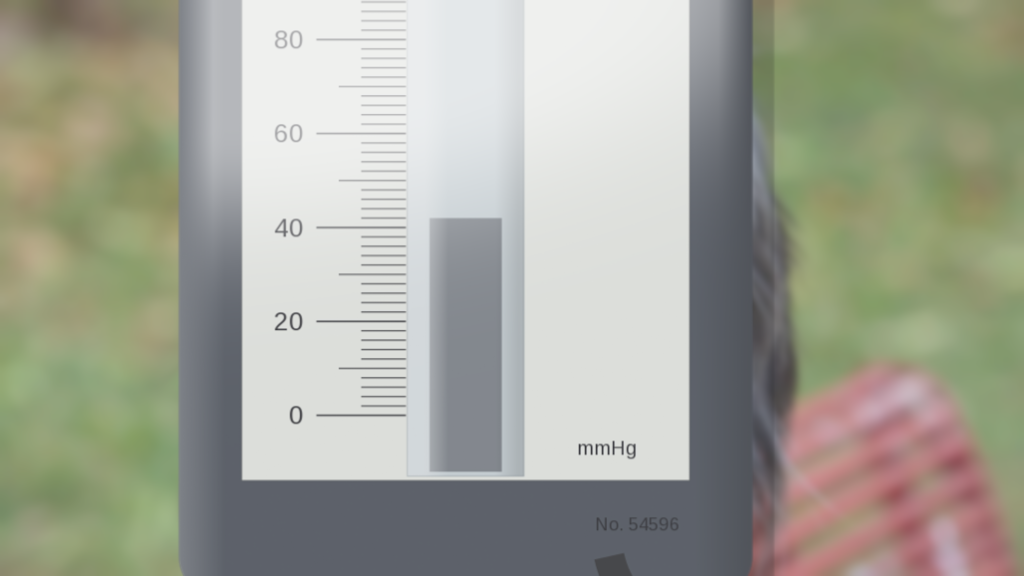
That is **42** mmHg
